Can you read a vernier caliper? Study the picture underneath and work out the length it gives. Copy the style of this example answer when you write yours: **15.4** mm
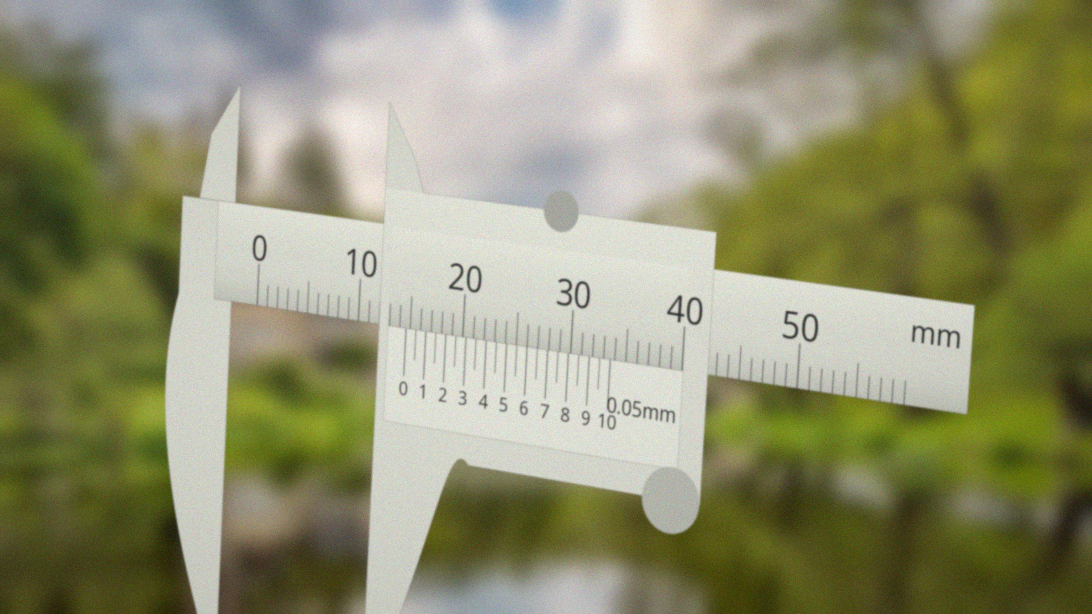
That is **14.6** mm
